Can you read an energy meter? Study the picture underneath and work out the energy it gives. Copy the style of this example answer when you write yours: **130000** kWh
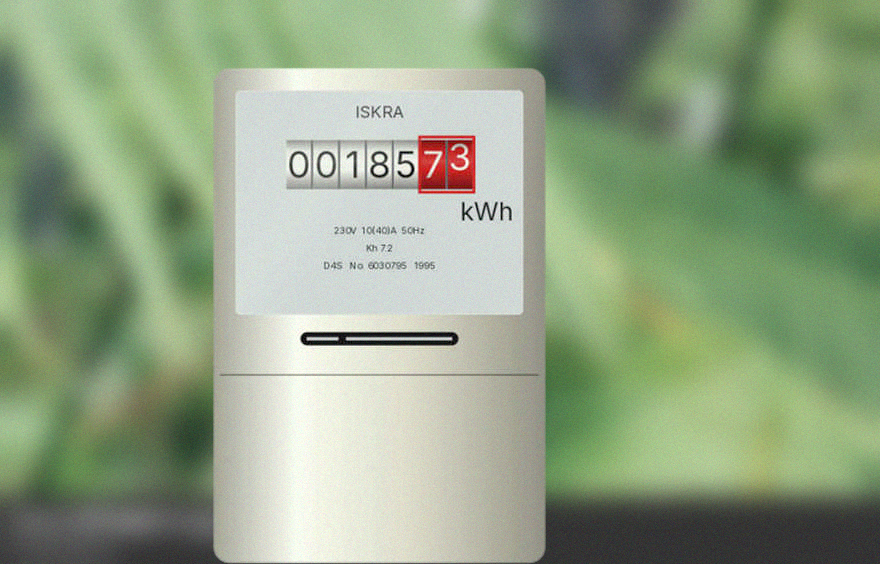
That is **185.73** kWh
